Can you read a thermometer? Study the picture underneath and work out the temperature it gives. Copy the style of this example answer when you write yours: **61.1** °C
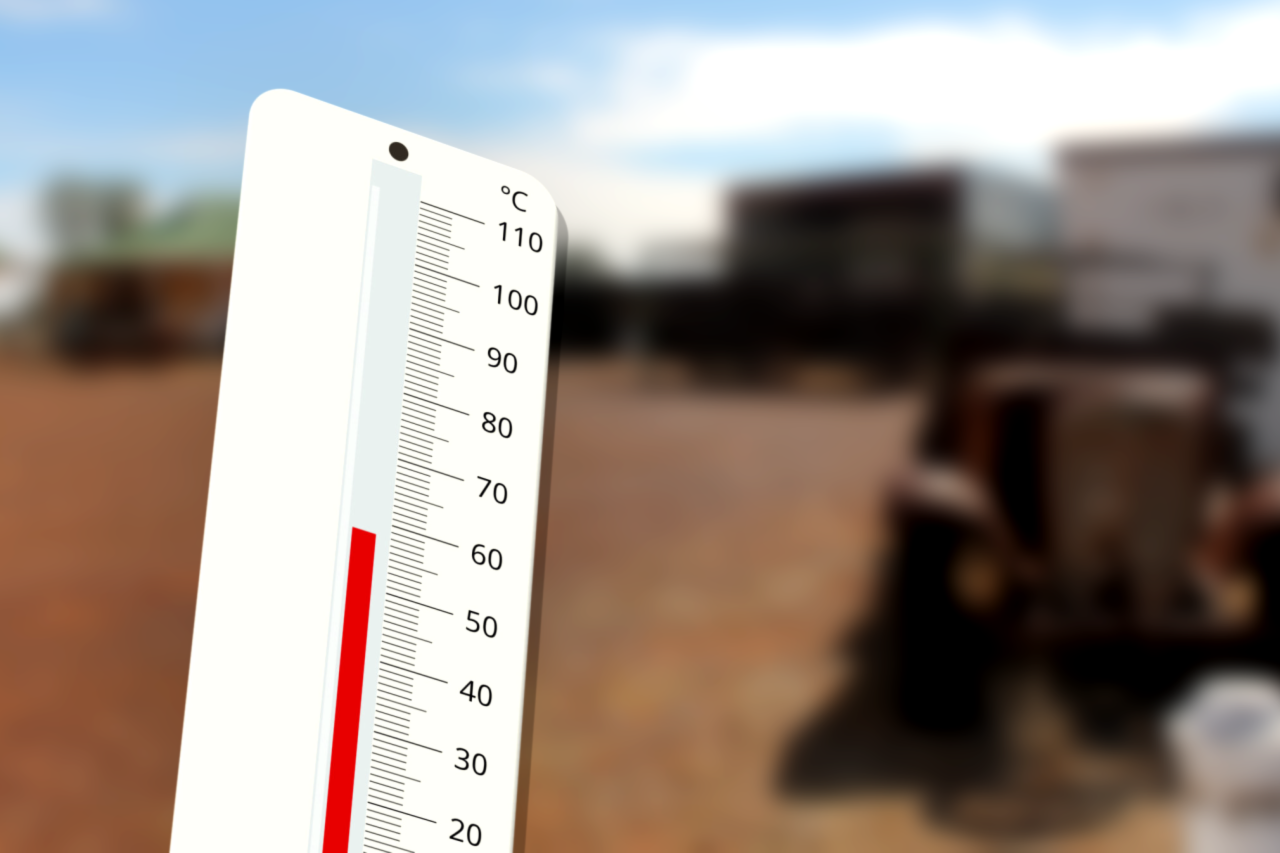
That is **58** °C
